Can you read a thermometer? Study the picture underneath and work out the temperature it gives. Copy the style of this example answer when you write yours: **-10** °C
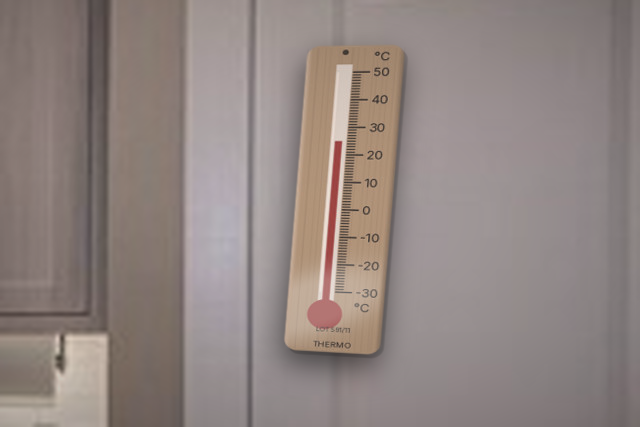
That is **25** °C
